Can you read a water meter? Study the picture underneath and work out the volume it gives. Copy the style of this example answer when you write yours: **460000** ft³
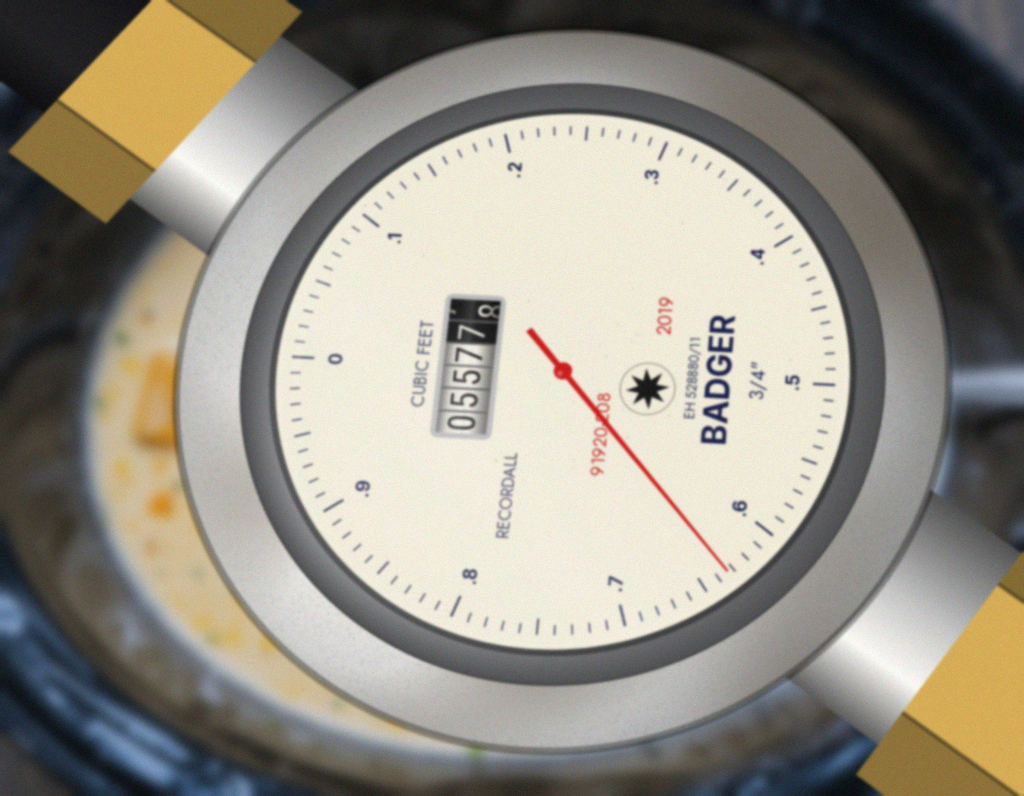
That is **55777.63** ft³
